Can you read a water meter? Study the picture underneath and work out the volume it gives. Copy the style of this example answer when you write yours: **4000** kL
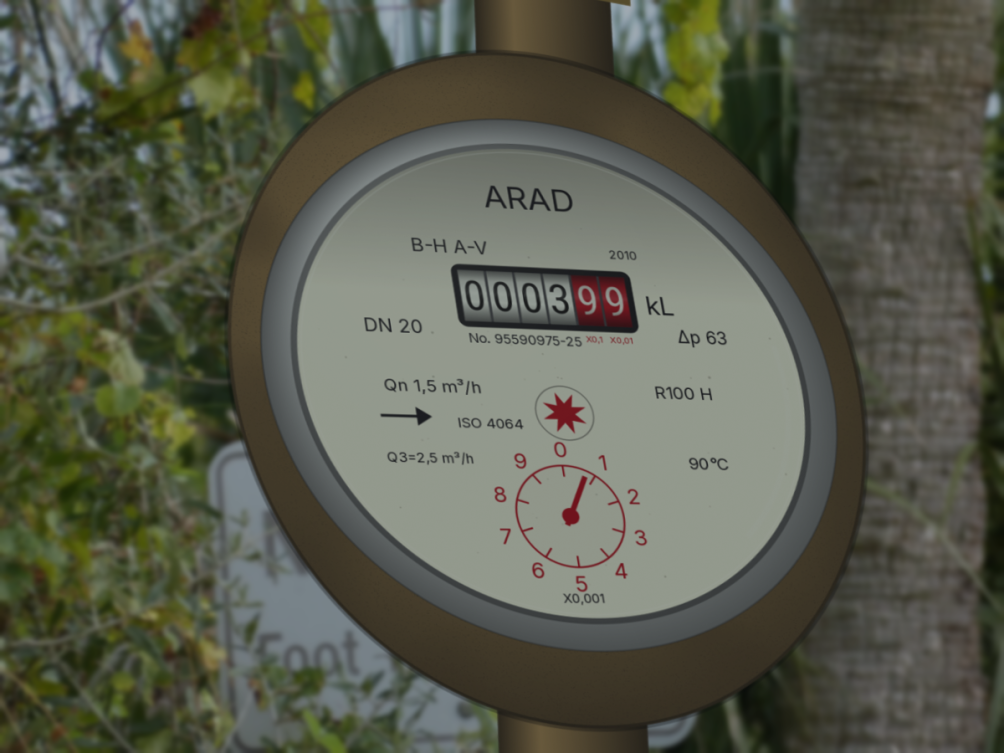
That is **3.990** kL
